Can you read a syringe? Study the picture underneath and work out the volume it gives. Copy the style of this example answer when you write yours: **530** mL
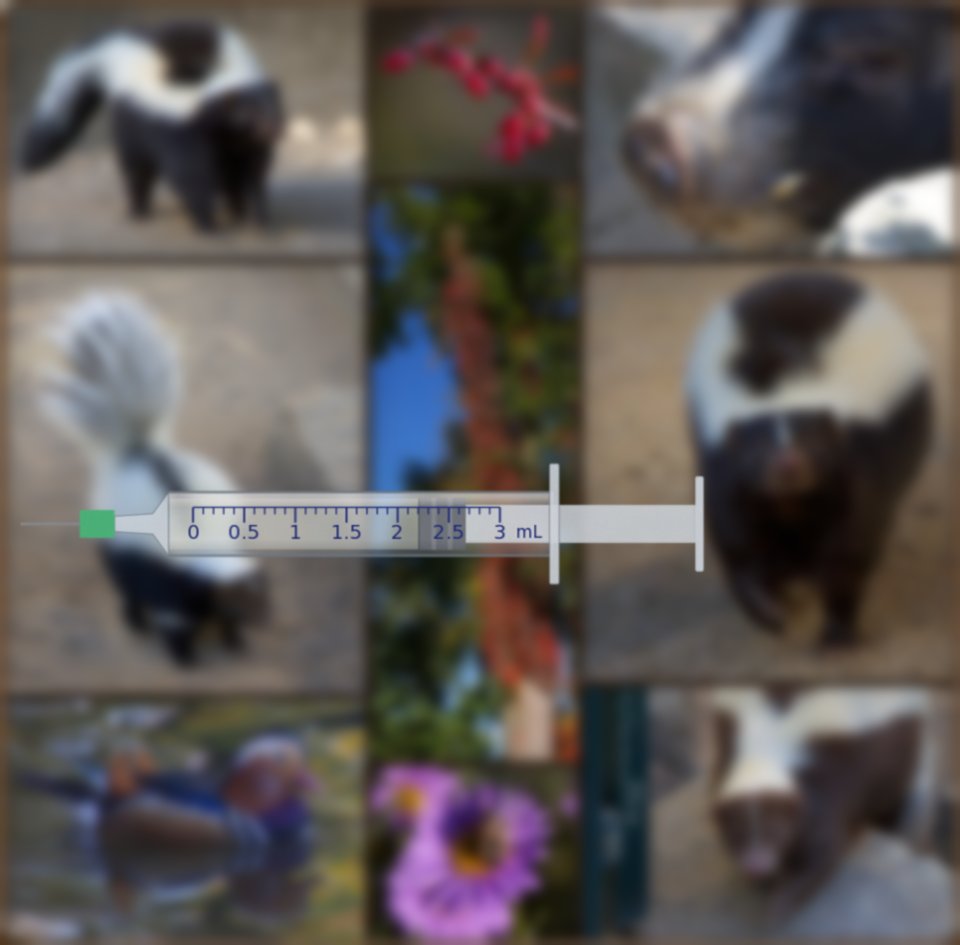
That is **2.2** mL
